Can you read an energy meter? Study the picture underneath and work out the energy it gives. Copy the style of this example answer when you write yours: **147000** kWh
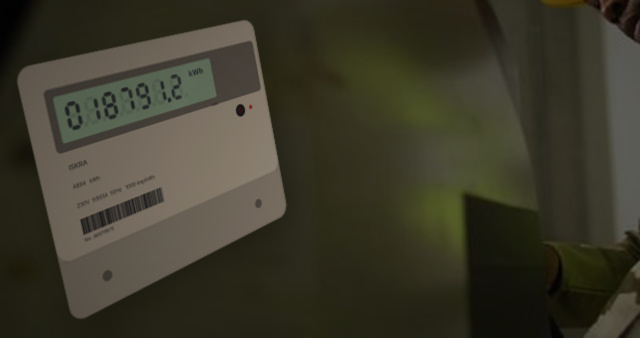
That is **18791.2** kWh
